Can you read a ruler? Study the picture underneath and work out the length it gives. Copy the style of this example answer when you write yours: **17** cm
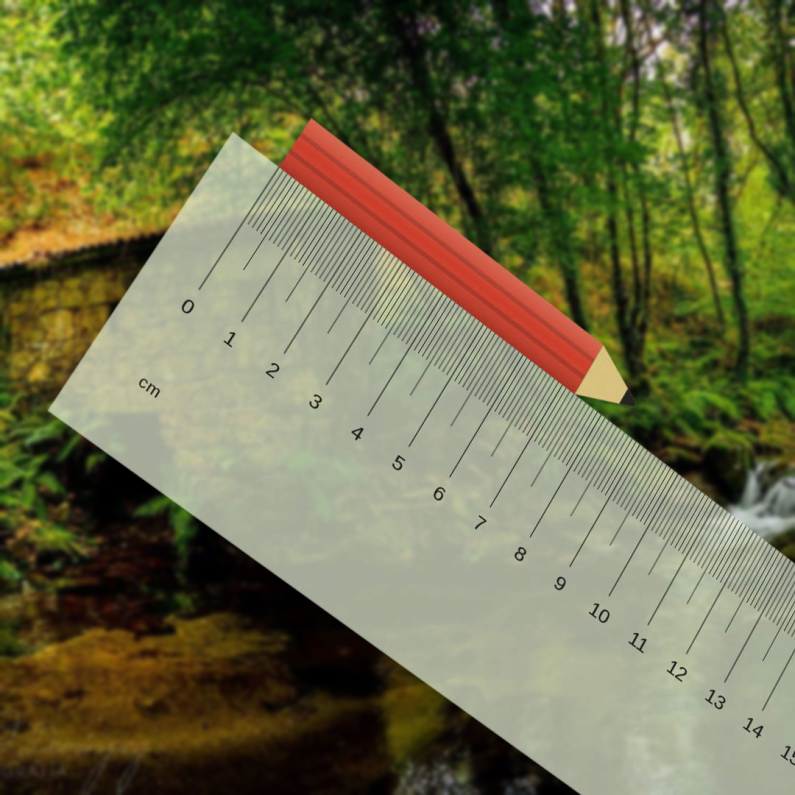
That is **8.5** cm
